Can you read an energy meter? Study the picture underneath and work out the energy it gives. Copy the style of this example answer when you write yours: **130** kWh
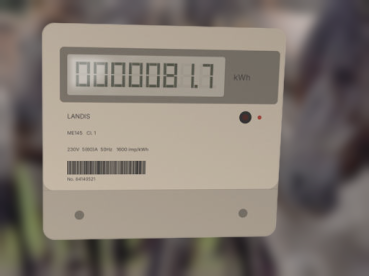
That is **81.7** kWh
